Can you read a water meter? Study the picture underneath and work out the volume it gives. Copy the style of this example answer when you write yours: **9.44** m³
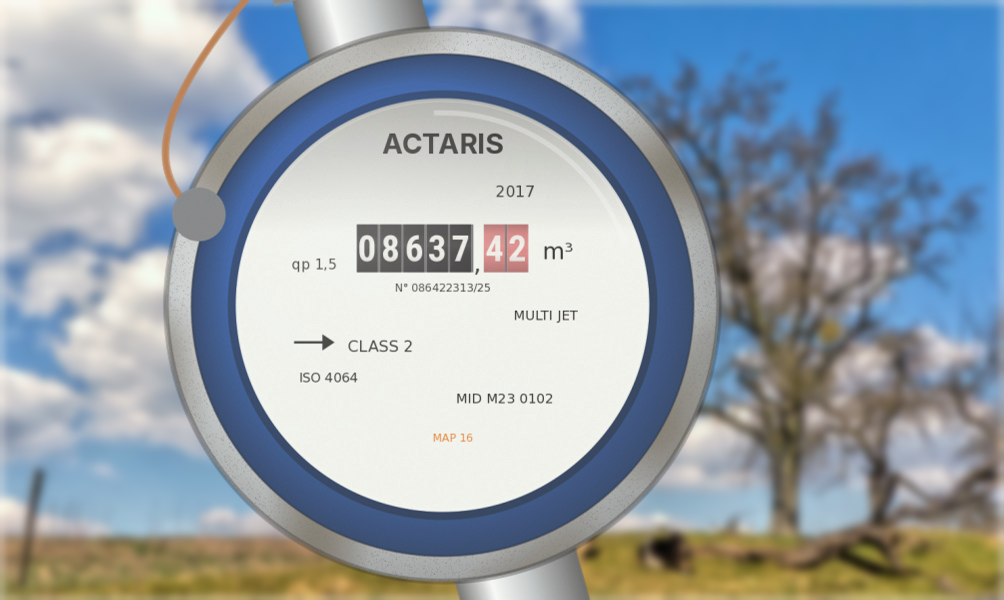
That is **8637.42** m³
